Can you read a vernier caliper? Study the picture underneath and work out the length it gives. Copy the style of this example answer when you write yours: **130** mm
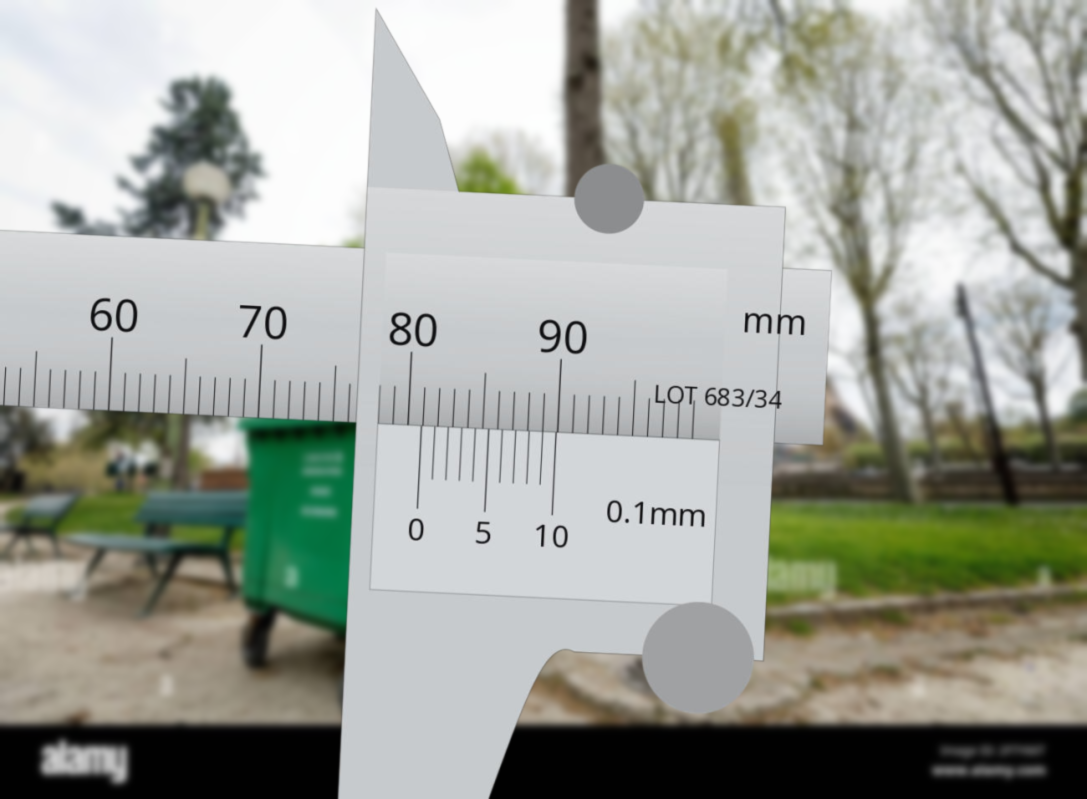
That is **80.9** mm
